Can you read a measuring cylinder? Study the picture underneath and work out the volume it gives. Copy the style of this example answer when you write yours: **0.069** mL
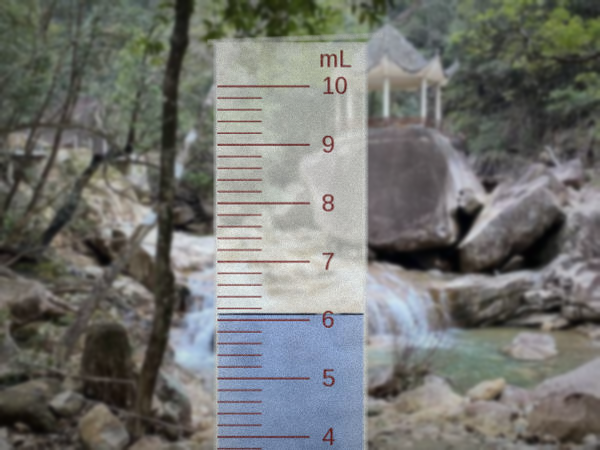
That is **6.1** mL
